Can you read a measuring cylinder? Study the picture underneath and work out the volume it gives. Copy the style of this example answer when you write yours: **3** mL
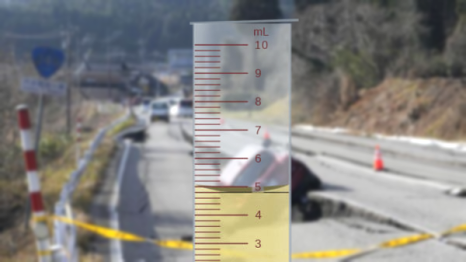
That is **4.8** mL
